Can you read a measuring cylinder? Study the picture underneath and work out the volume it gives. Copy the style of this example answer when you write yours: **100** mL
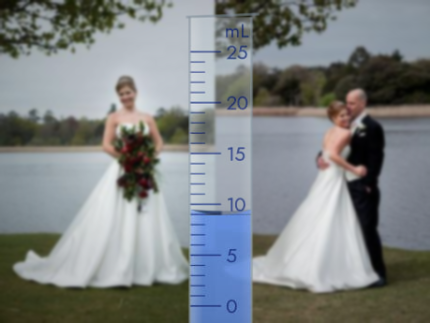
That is **9** mL
